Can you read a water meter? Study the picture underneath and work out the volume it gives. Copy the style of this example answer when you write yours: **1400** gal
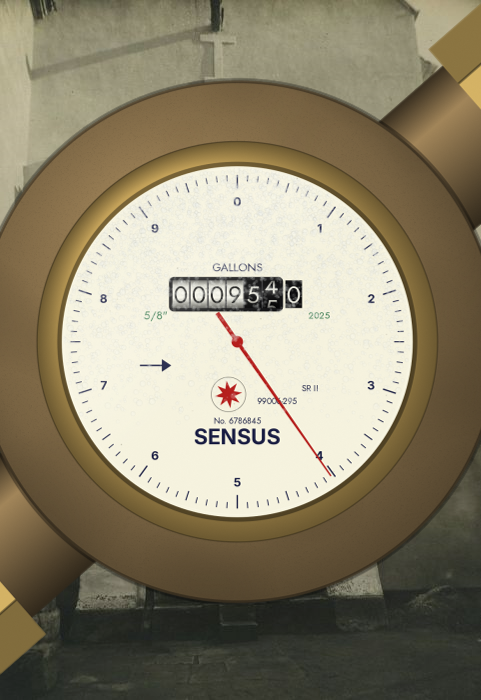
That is **9544.0** gal
